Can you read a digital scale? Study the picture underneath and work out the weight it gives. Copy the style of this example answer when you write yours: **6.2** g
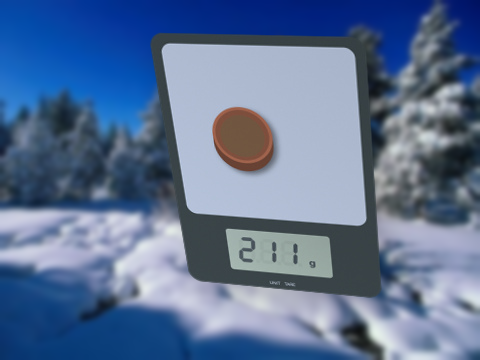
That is **211** g
